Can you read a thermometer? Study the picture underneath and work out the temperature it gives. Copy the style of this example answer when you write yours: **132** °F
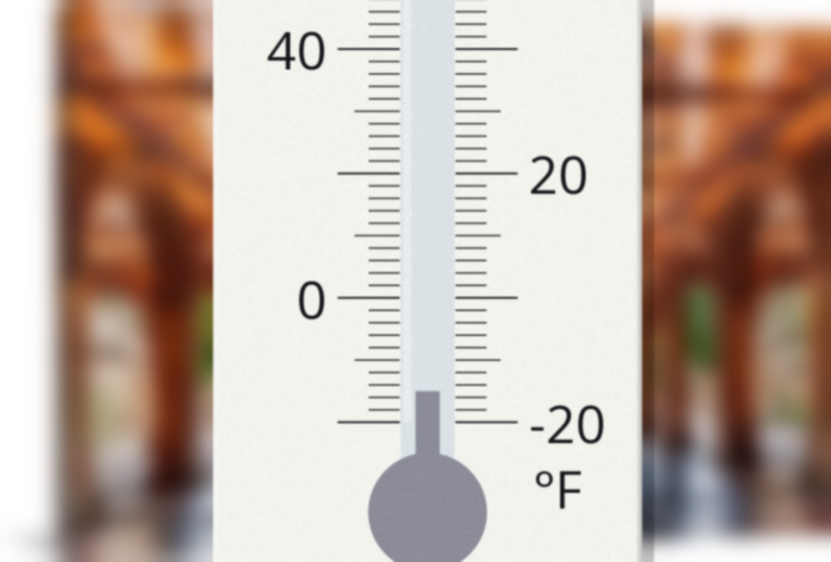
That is **-15** °F
